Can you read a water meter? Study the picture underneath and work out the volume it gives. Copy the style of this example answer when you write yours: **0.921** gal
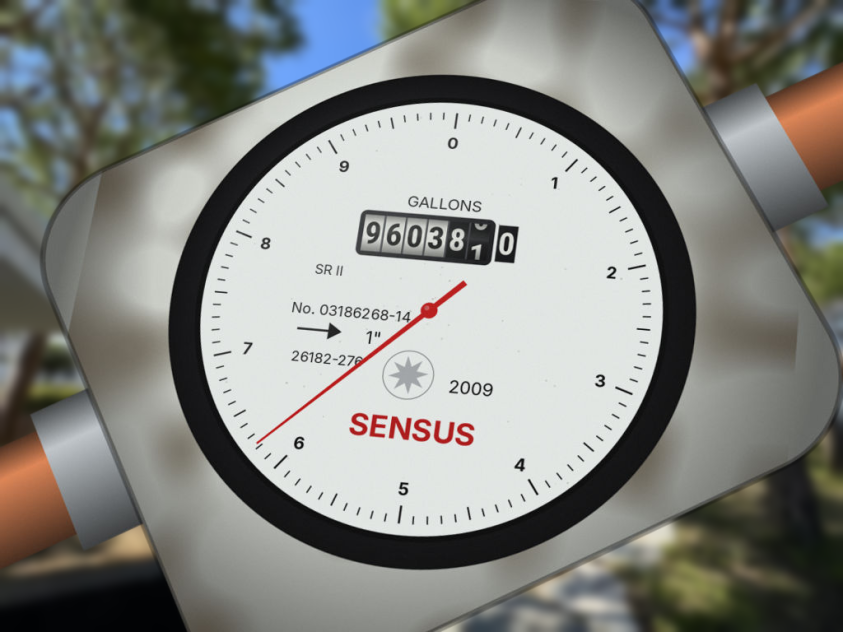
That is **9603806.2** gal
